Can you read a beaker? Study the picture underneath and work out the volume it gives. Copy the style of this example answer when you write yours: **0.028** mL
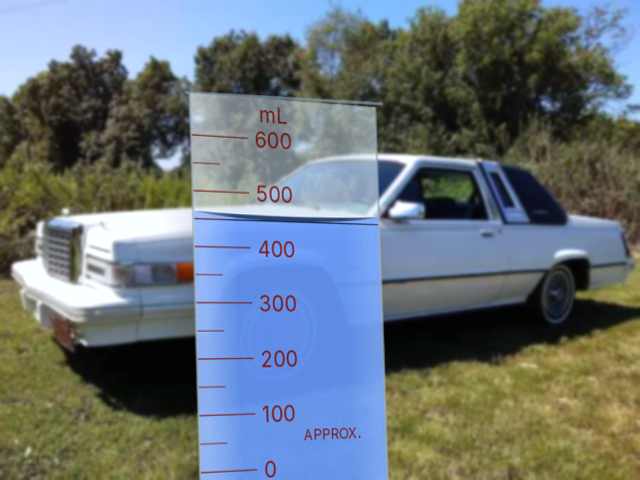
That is **450** mL
